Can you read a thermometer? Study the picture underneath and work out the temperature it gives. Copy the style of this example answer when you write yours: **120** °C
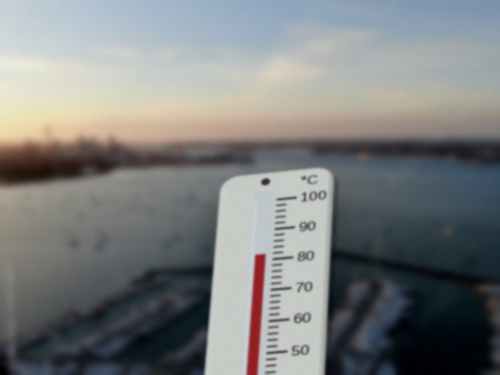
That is **82** °C
